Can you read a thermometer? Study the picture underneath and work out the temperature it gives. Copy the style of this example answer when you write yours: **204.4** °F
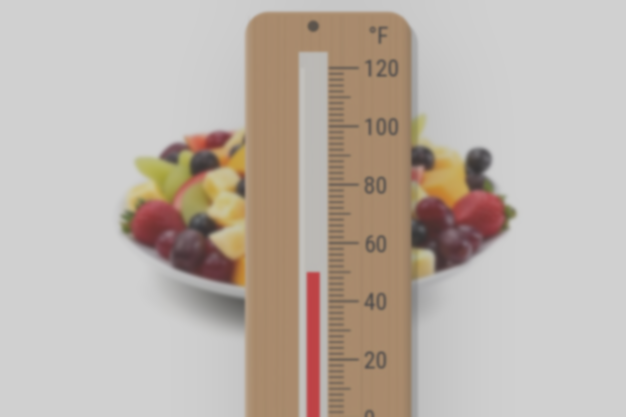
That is **50** °F
